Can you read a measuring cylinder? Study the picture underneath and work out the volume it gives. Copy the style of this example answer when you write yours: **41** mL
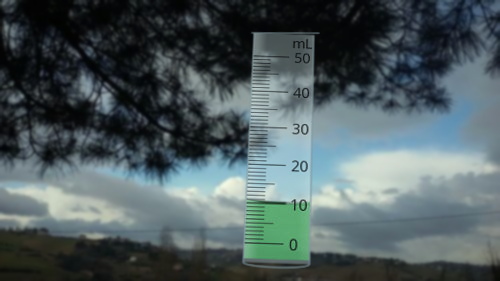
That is **10** mL
